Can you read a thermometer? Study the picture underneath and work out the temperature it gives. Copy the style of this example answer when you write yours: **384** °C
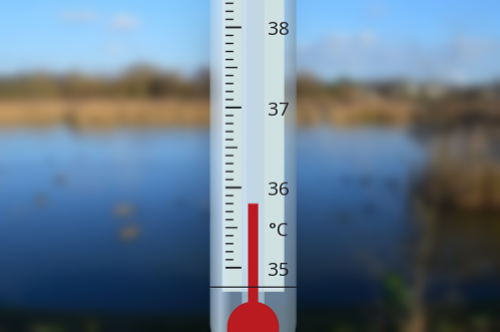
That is **35.8** °C
